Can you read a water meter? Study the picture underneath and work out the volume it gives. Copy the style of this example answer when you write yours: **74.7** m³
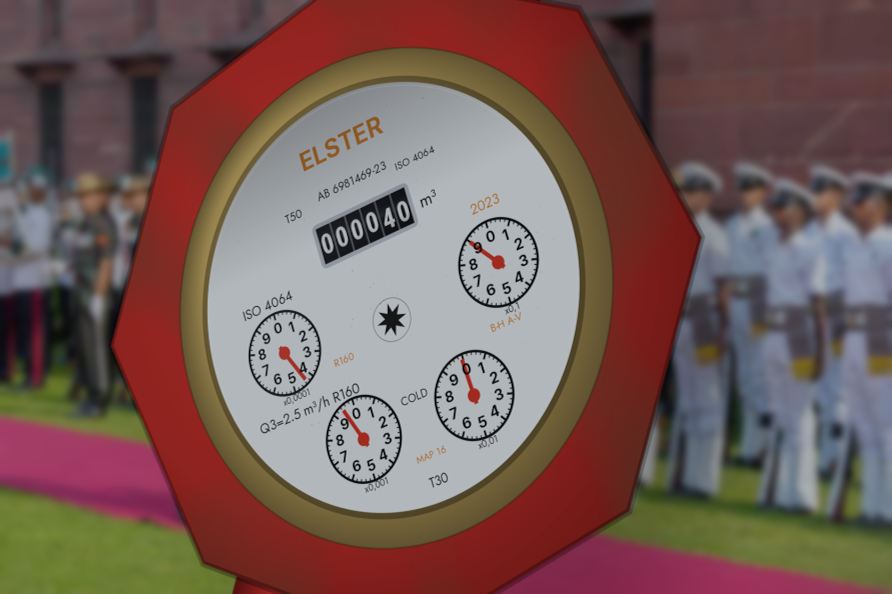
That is **39.8994** m³
